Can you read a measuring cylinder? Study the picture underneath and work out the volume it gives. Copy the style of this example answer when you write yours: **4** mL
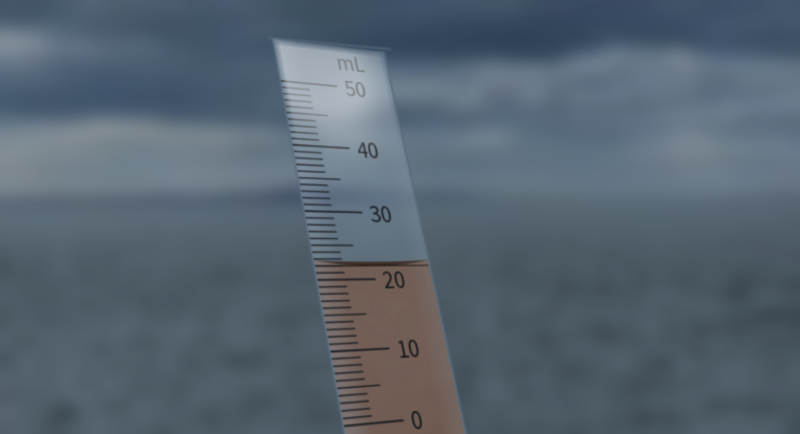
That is **22** mL
